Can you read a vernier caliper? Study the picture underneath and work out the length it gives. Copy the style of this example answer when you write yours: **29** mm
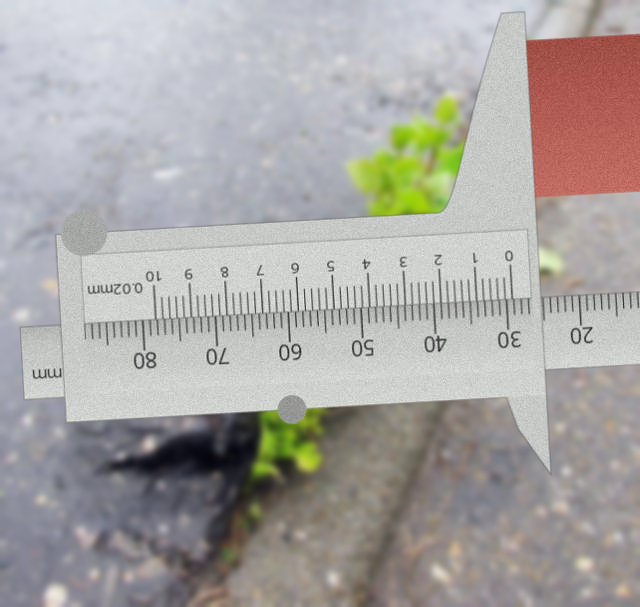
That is **29.2** mm
